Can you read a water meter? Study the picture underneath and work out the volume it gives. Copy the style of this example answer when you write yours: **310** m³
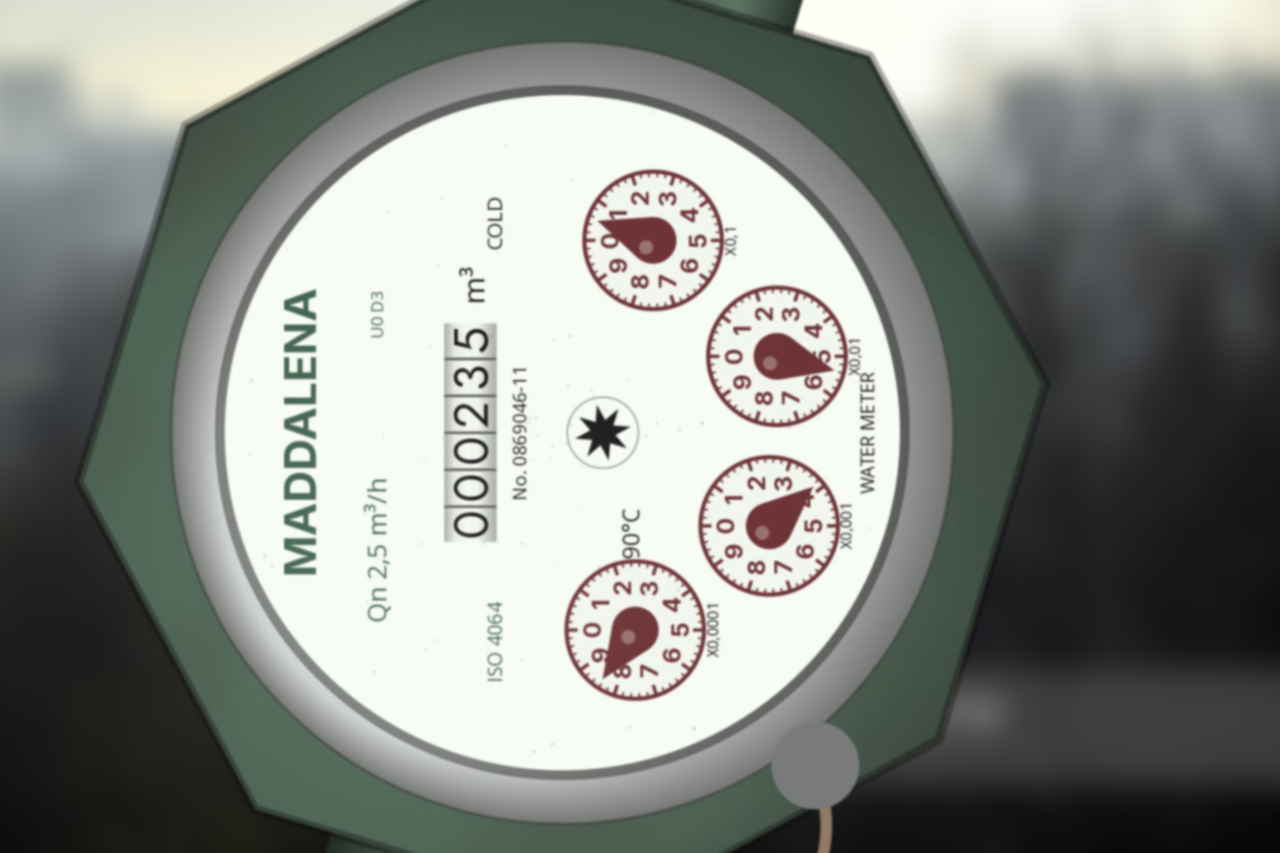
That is **235.0538** m³
